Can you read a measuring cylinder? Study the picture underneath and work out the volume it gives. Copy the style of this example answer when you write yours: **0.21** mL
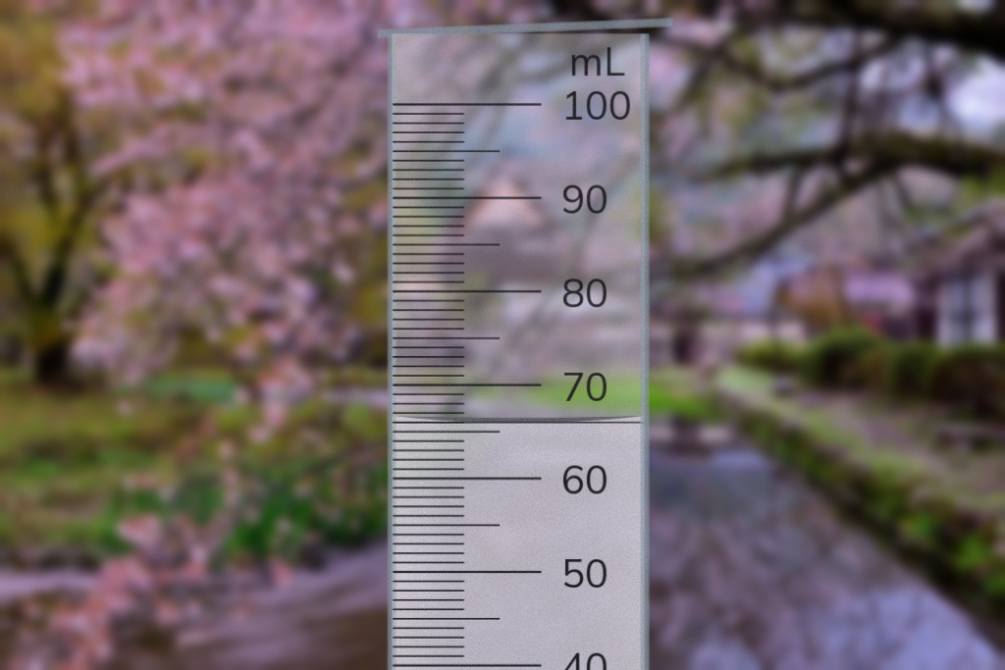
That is **66** mL
